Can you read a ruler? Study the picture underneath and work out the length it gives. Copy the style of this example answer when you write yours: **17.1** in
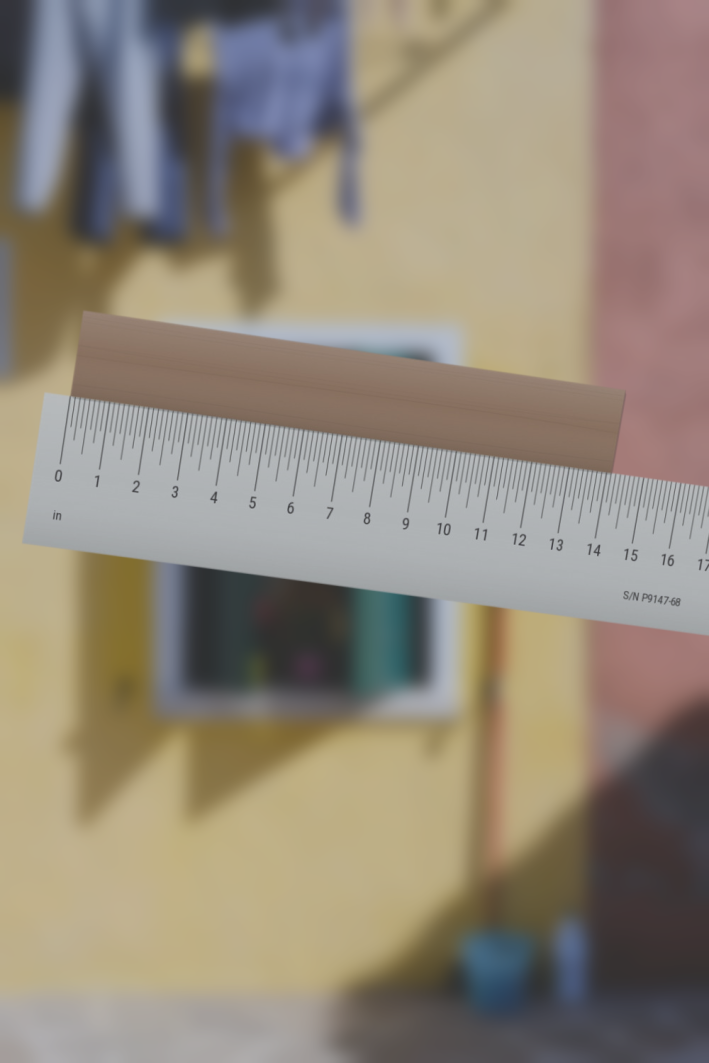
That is **14.125** in
